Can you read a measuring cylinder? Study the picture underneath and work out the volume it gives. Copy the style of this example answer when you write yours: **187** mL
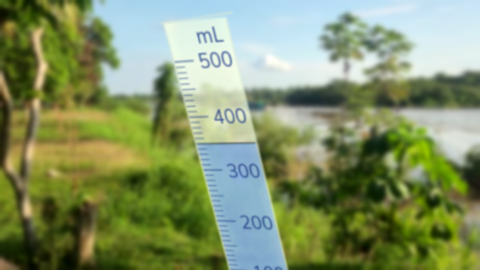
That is **350** mL
